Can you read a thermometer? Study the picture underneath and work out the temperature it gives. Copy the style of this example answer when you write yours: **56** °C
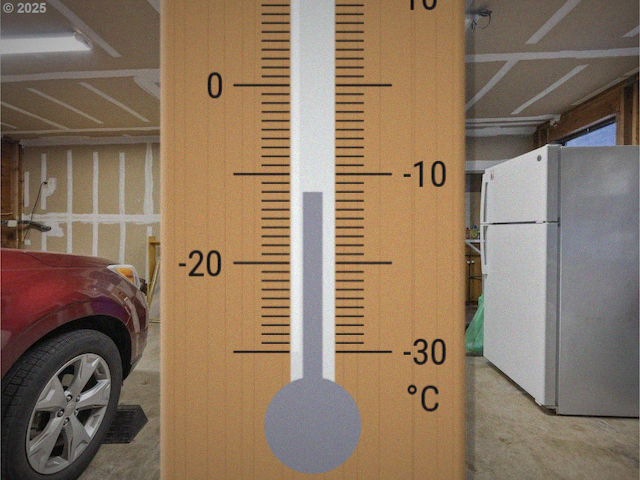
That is **-12** °C
